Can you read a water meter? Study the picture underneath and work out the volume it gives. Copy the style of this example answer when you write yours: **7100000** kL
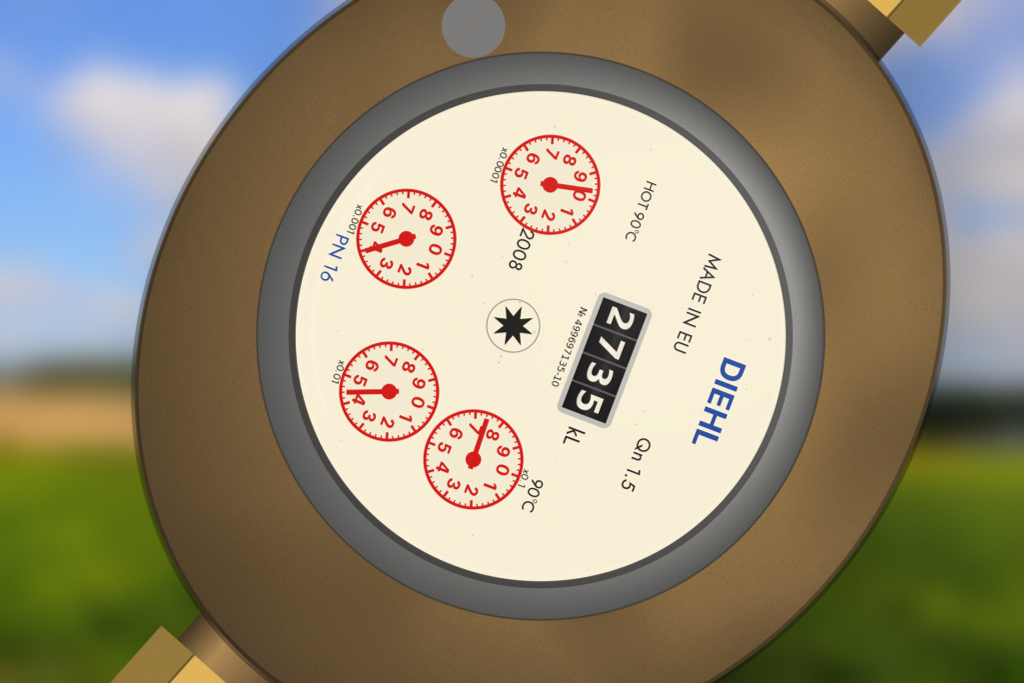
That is **2735.7439** kL
